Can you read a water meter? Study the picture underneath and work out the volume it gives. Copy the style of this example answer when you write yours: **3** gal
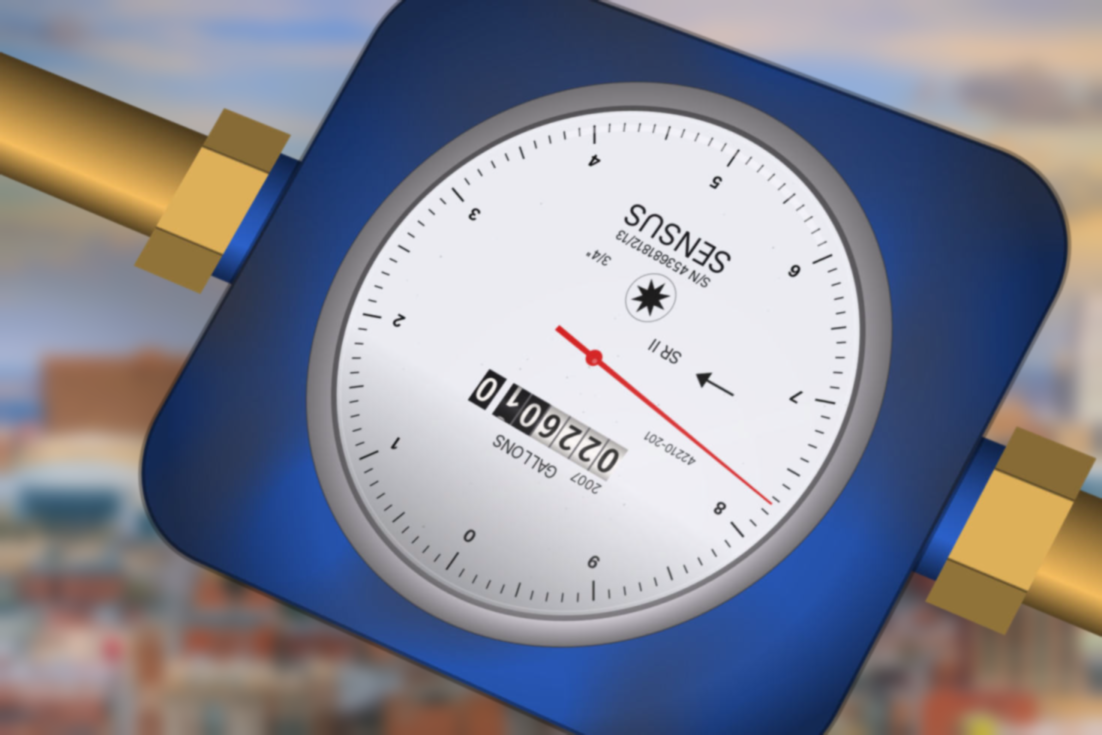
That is **226007.7** gal
